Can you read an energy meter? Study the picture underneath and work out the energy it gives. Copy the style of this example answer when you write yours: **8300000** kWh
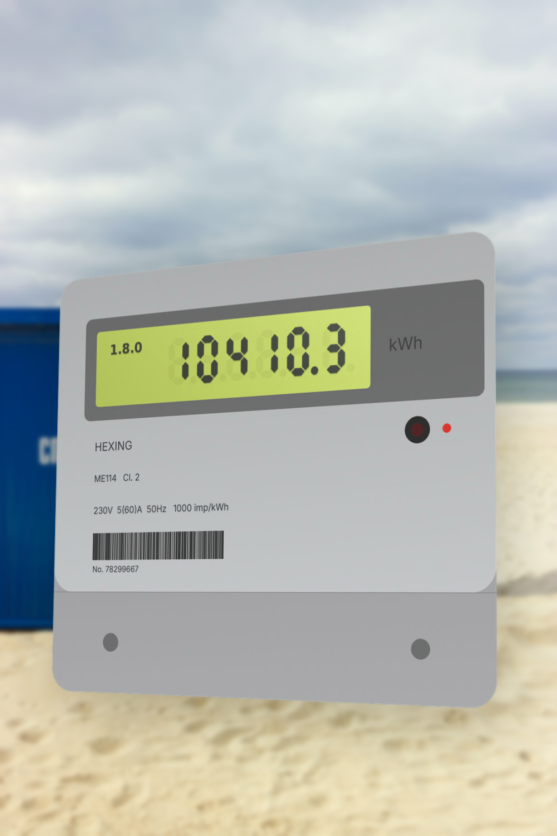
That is **10410.3** kWh
